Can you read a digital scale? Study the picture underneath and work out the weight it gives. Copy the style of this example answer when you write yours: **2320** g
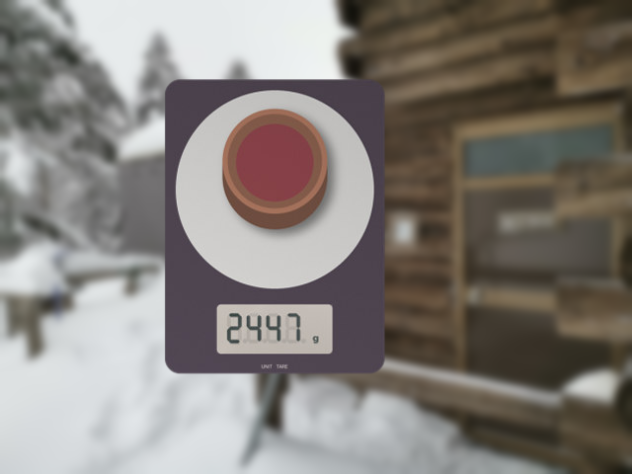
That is **2447** g
